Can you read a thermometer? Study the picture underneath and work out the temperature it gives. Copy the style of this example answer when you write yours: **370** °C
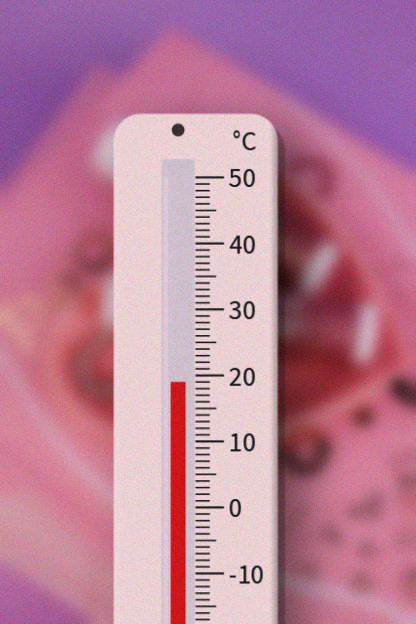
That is **19** °C
